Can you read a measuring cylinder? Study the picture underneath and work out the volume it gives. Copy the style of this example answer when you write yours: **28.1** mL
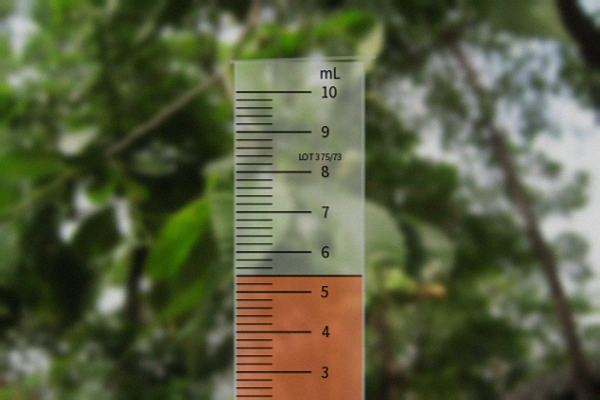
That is **5.4** mL
